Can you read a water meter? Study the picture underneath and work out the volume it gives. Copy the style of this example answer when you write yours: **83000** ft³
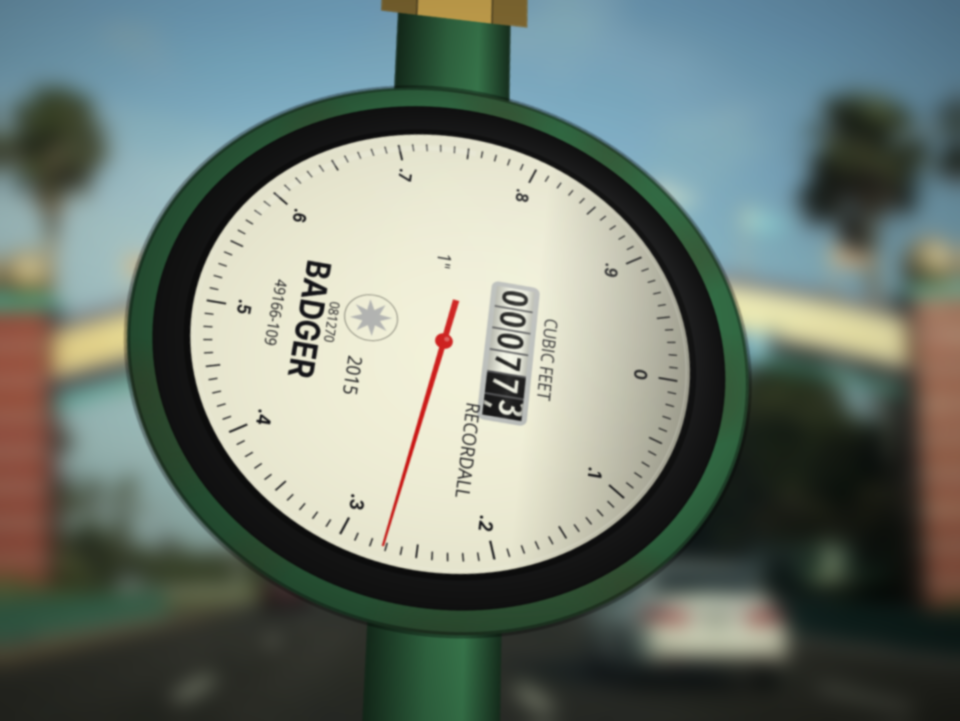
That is **773.27** ft³
